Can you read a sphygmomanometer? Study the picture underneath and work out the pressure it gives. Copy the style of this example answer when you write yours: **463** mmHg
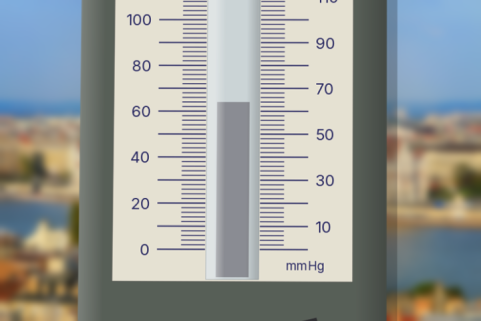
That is **64** mmHg
